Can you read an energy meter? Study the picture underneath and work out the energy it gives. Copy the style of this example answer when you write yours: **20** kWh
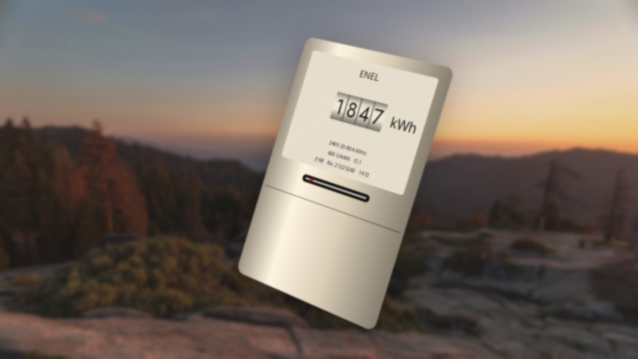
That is **1847** kWh
